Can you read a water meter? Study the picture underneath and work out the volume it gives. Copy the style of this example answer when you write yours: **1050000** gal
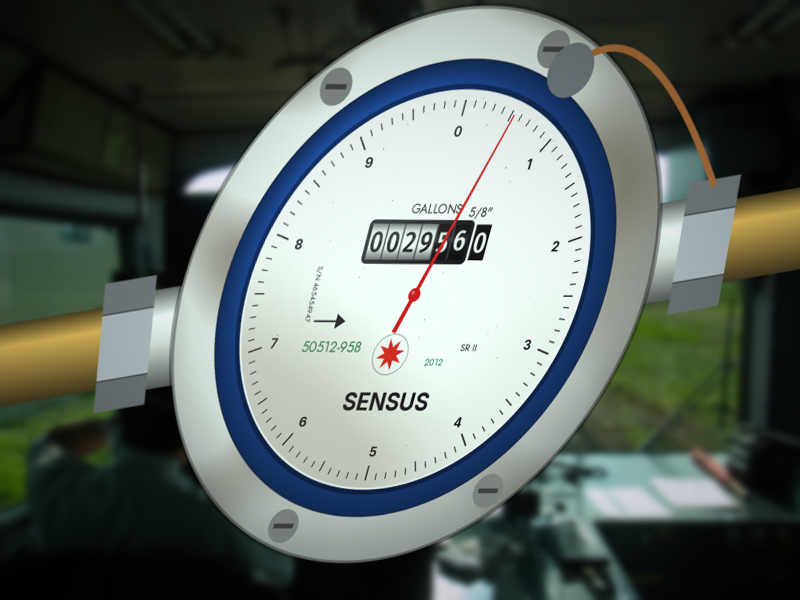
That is **29560.5** gal
